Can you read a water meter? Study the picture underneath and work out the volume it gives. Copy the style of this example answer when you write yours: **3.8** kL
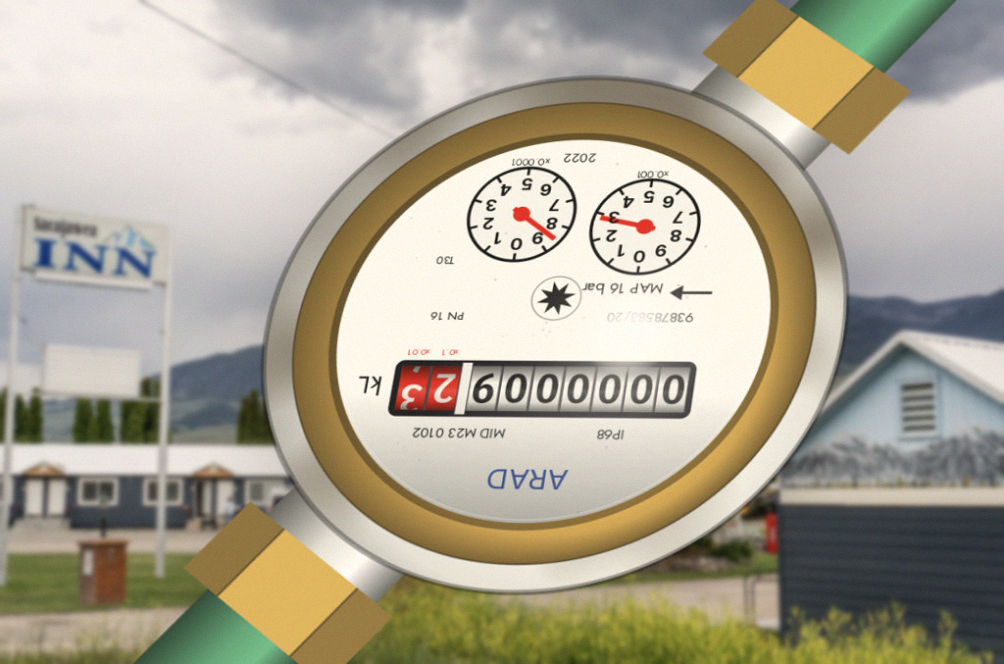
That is **9.2328** kL
